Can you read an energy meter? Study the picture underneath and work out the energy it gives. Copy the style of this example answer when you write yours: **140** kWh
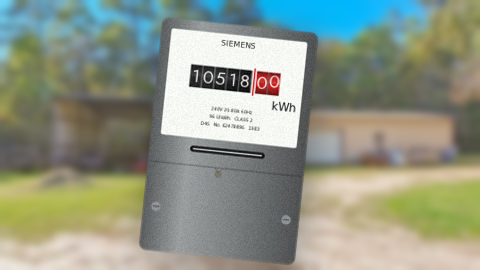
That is **10518.00** kWh
